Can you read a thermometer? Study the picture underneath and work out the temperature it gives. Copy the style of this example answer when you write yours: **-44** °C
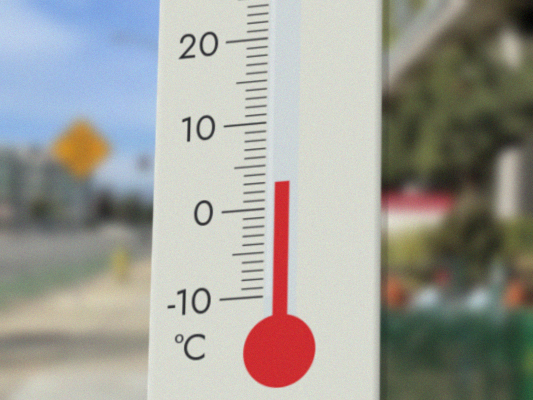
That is **3** °C
